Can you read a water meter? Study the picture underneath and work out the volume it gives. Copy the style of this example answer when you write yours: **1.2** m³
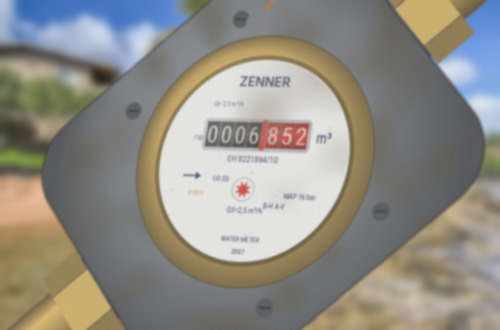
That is **6.852** m³
